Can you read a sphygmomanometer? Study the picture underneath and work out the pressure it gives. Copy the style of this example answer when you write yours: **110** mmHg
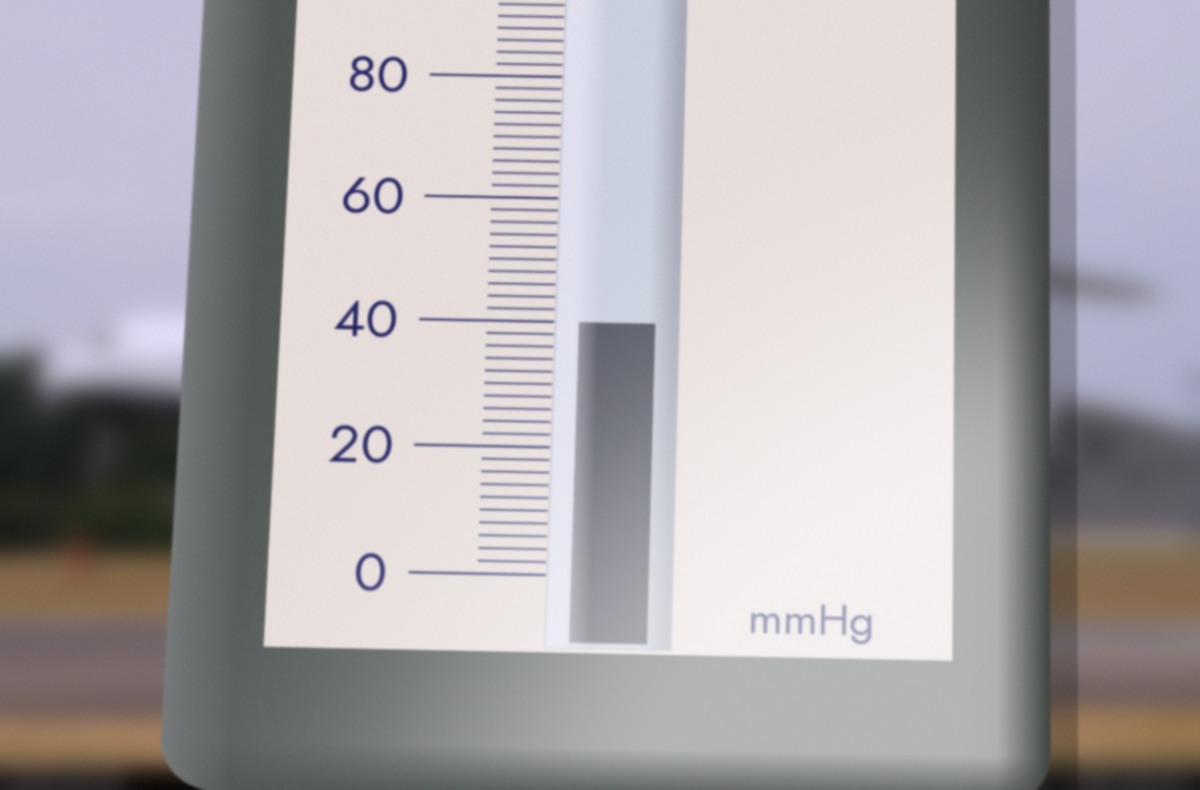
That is **40** mmHg
